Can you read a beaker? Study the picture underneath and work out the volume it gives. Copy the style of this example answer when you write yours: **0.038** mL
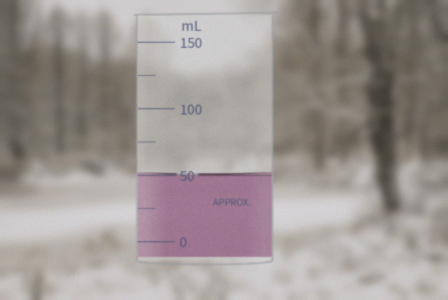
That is **50** mL
